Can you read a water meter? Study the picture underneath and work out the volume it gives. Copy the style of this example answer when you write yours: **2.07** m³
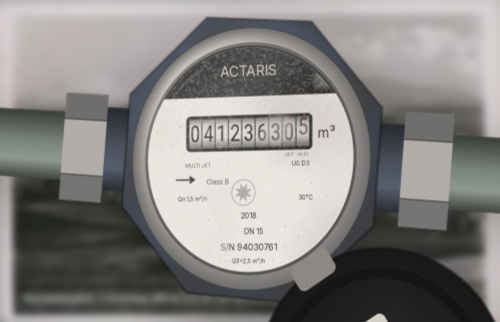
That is **412363.05** m³
